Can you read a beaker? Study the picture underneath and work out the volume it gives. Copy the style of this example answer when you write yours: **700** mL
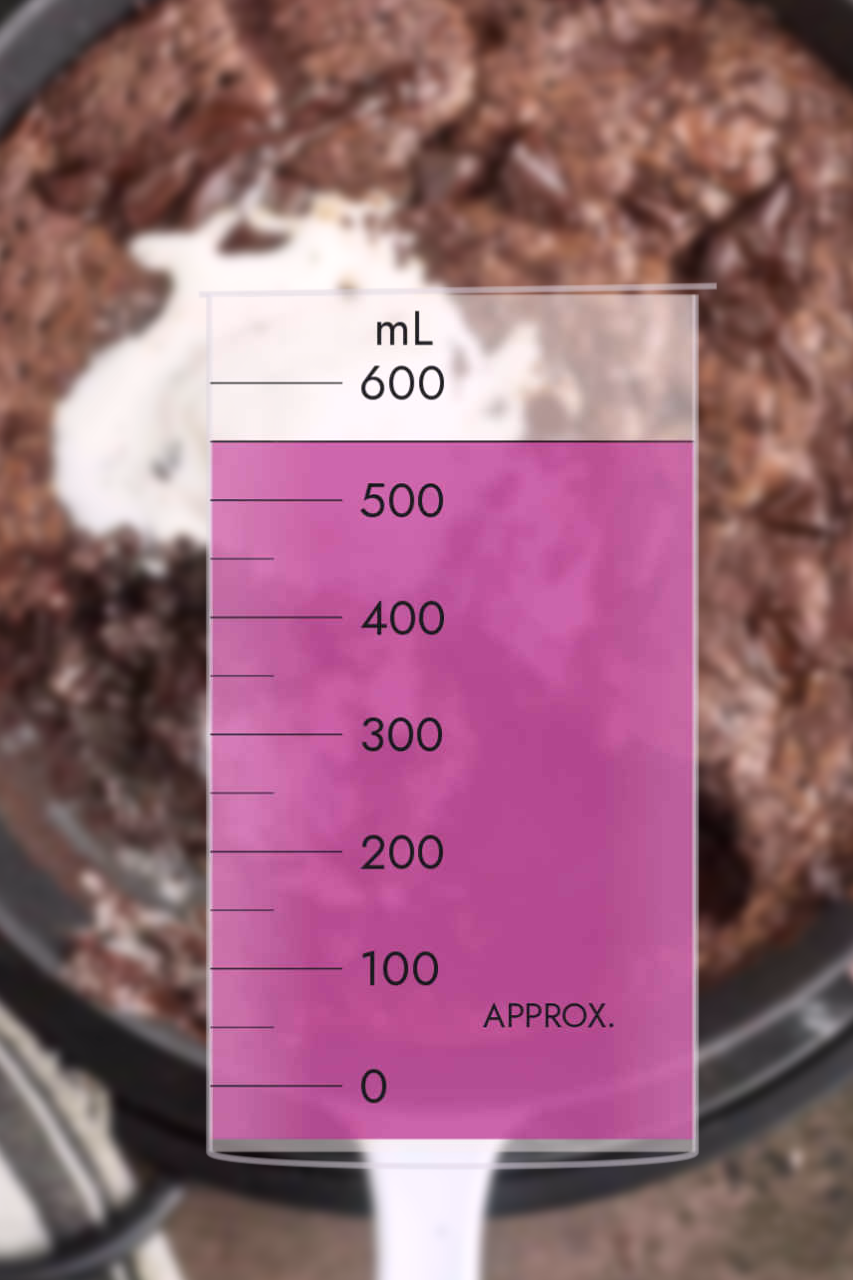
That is **550** mL
